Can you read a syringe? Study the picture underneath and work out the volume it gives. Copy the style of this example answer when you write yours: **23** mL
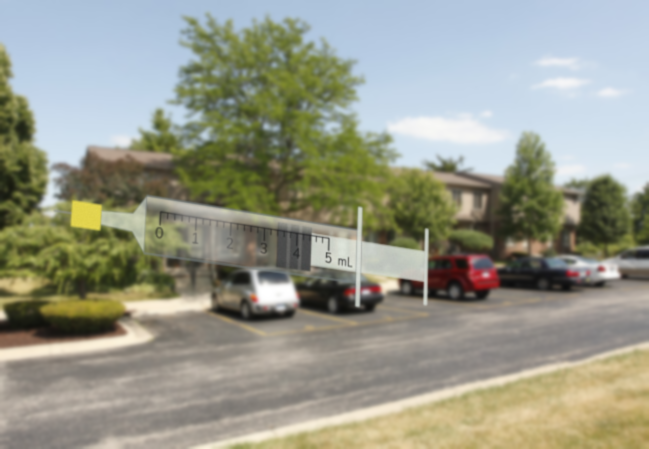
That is **3.4** mL
